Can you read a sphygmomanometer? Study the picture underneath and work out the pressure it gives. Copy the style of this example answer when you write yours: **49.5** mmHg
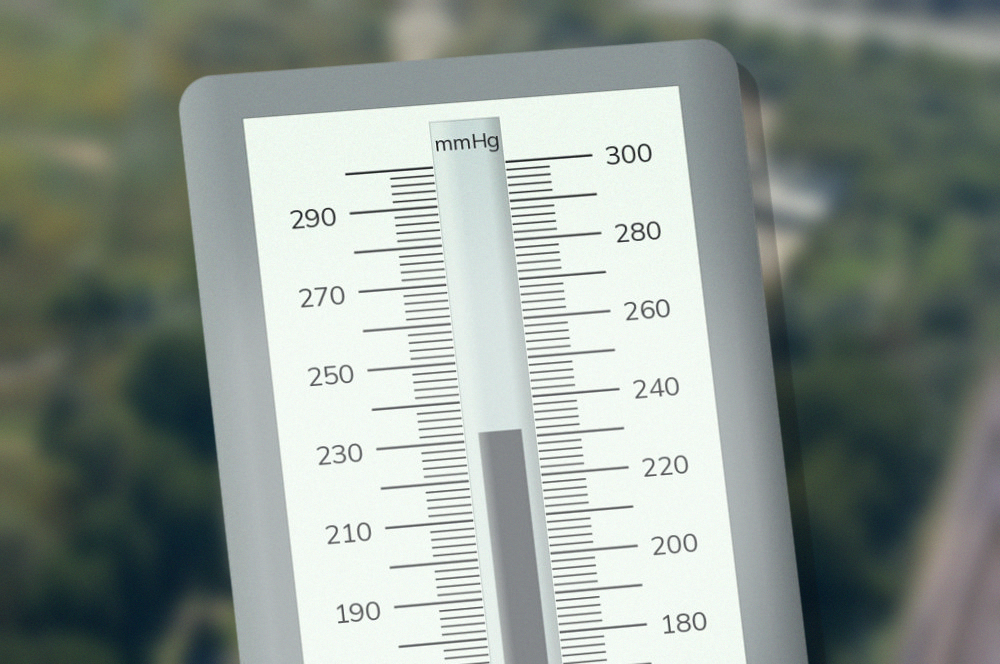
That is **232** mmHg
